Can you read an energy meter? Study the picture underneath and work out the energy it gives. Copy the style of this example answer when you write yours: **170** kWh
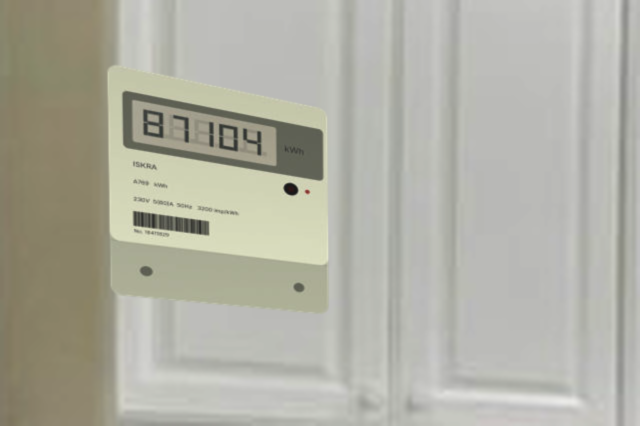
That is **87104** kWh
